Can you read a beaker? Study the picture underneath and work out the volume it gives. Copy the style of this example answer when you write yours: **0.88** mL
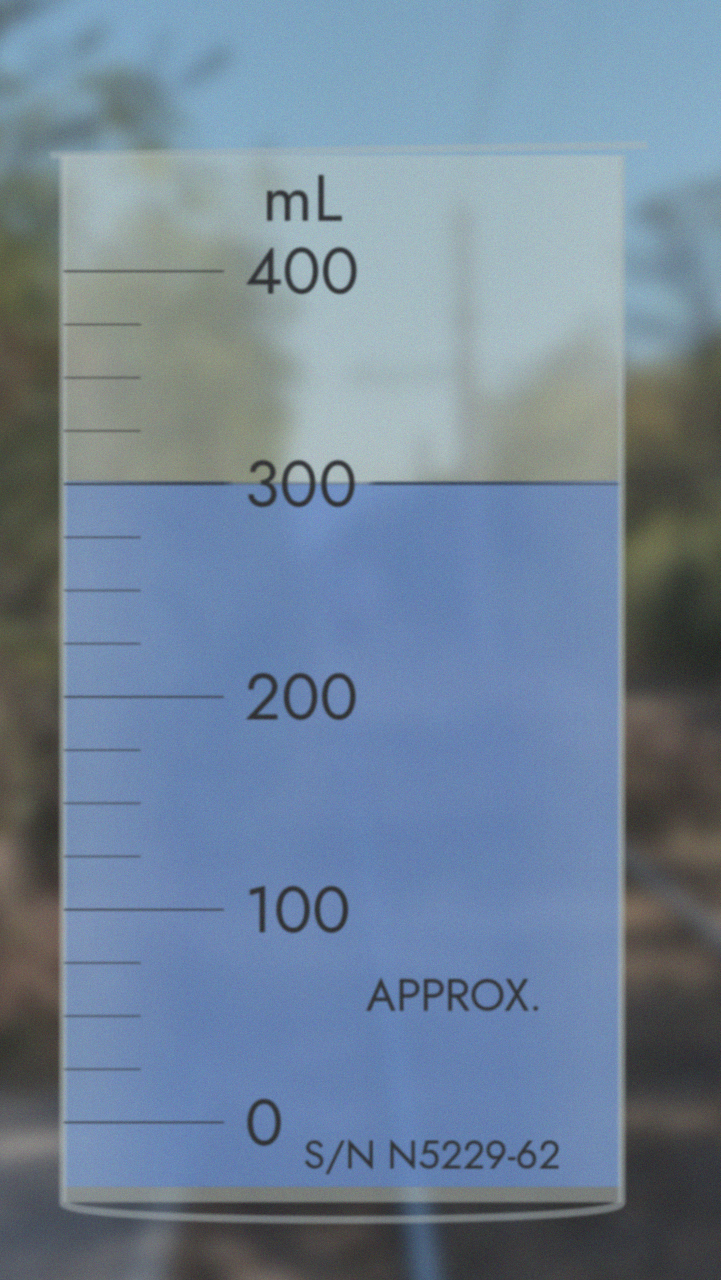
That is **300** mL
